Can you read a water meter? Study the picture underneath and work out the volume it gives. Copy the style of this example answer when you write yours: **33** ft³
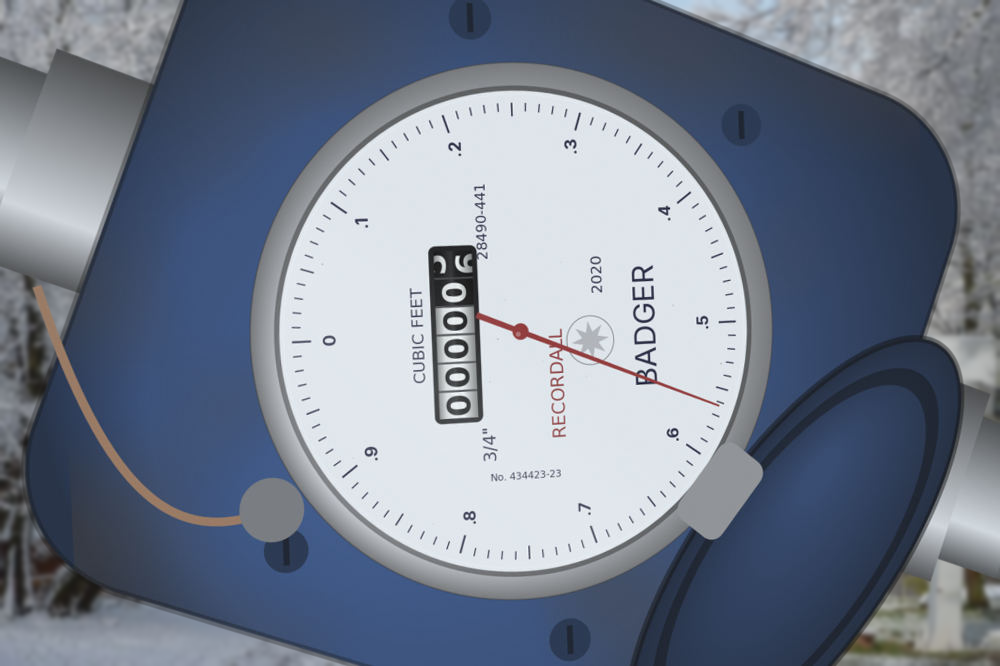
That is **5.56** ft³
